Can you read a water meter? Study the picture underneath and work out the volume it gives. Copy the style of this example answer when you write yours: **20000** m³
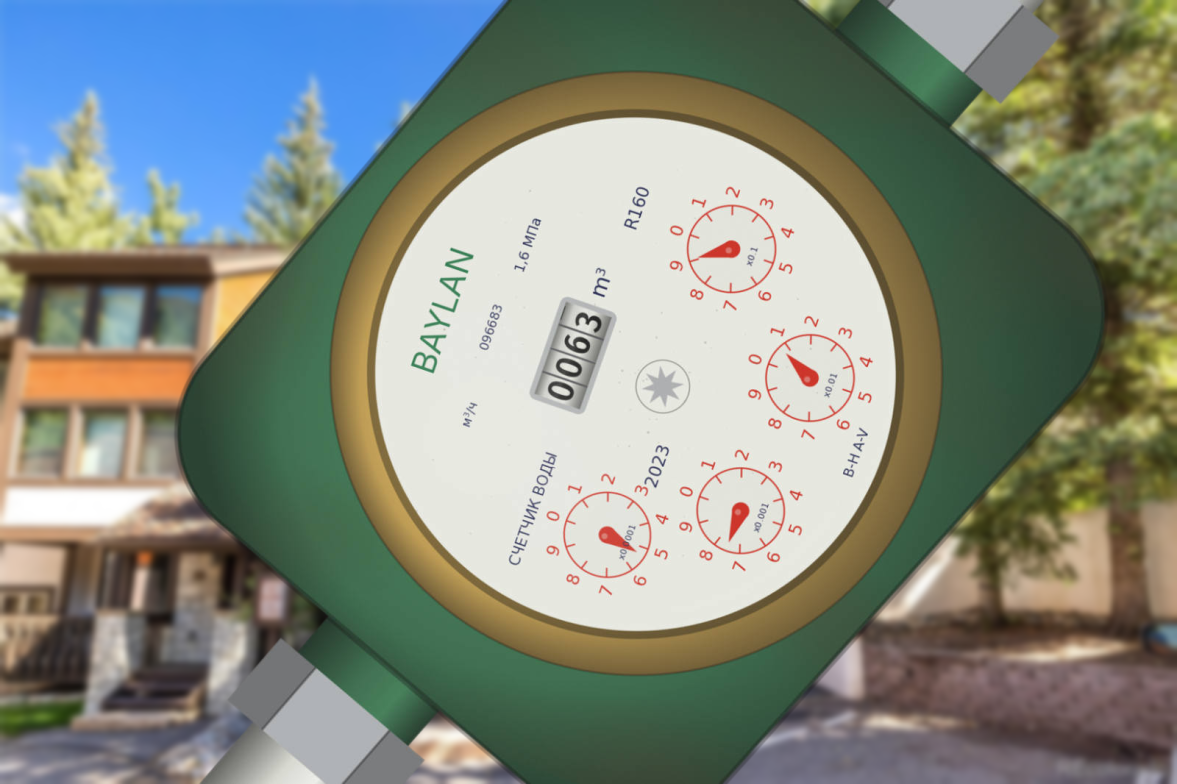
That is **62.9075** m³
